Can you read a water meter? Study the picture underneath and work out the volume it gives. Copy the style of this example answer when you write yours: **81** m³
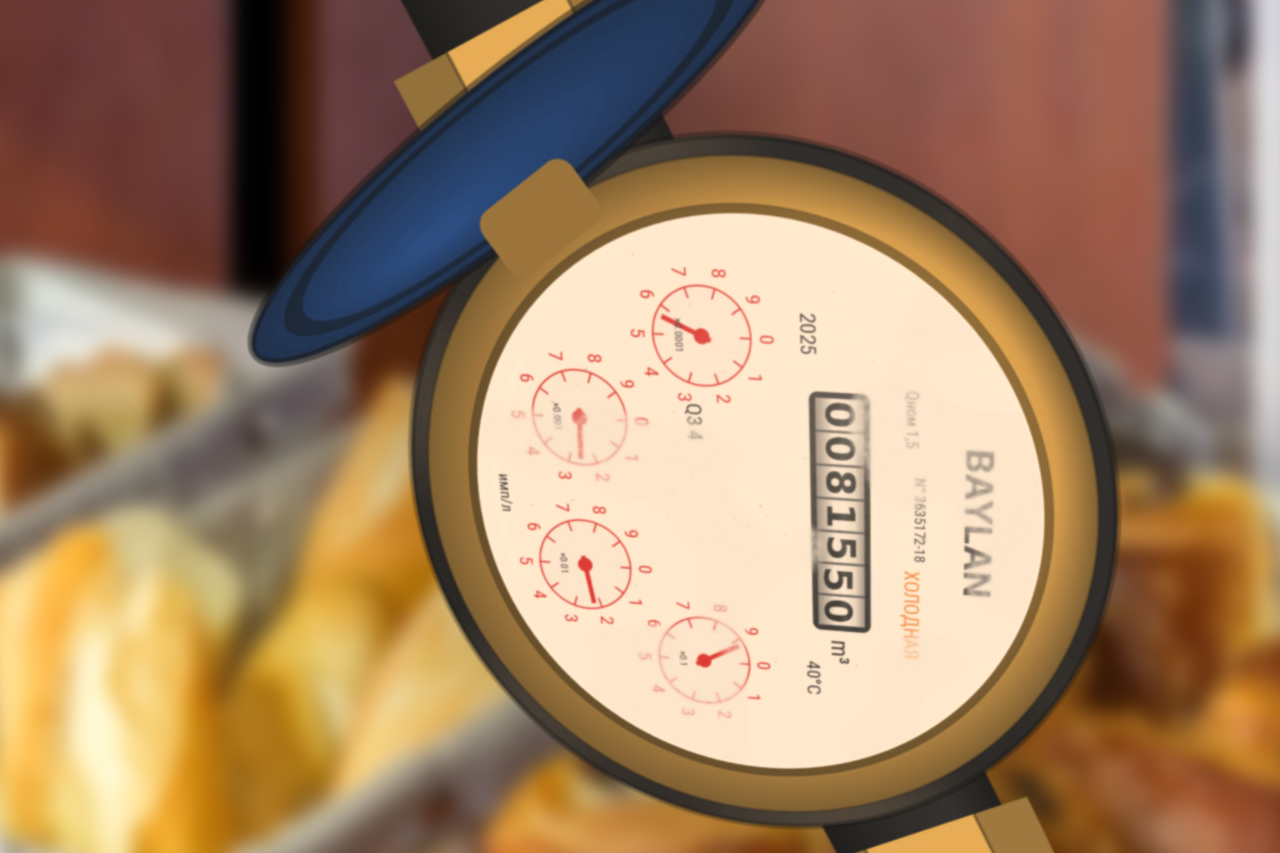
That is **81549.9225** m³
